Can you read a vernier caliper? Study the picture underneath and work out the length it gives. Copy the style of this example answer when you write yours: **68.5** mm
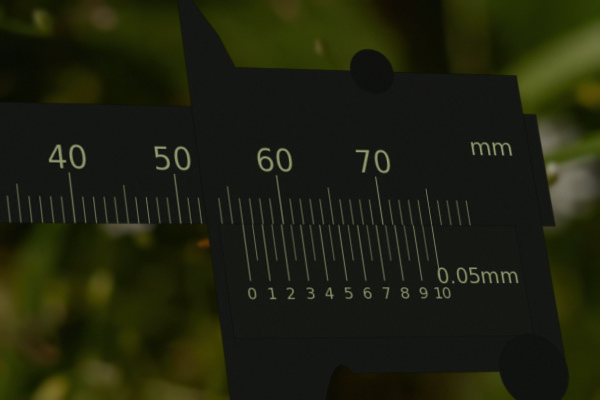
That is **56.0** mm
